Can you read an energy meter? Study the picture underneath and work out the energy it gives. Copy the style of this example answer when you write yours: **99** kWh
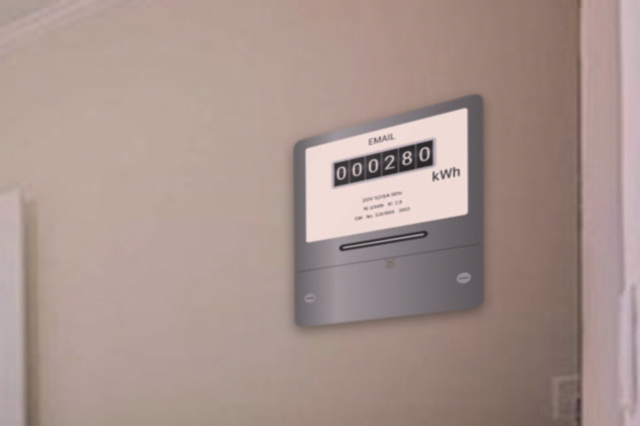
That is **280** kWh
